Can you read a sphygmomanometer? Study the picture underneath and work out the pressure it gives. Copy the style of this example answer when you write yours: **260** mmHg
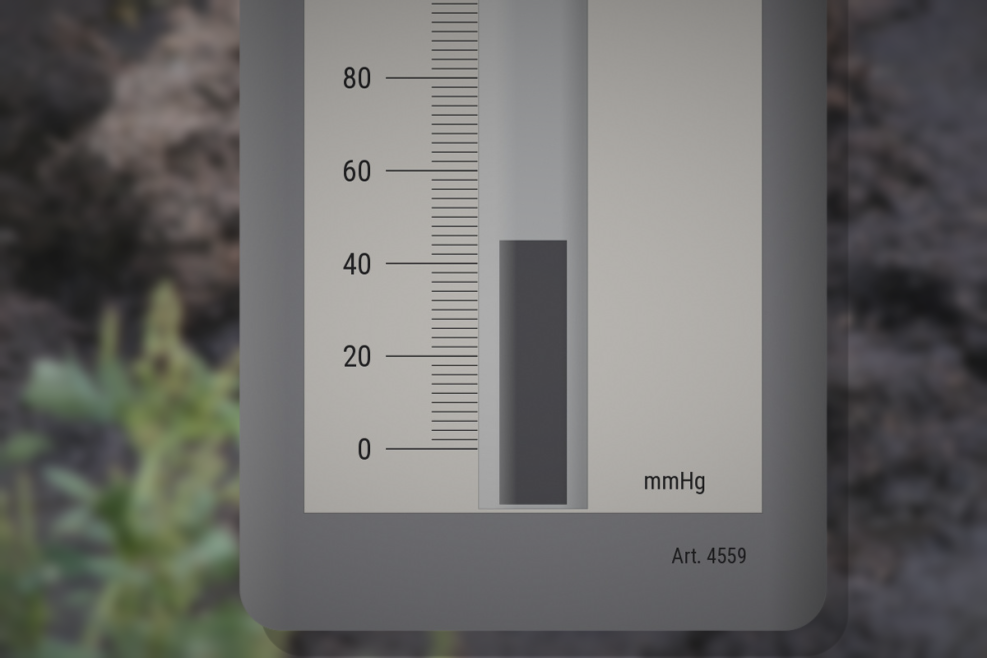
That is **45** mmHg
